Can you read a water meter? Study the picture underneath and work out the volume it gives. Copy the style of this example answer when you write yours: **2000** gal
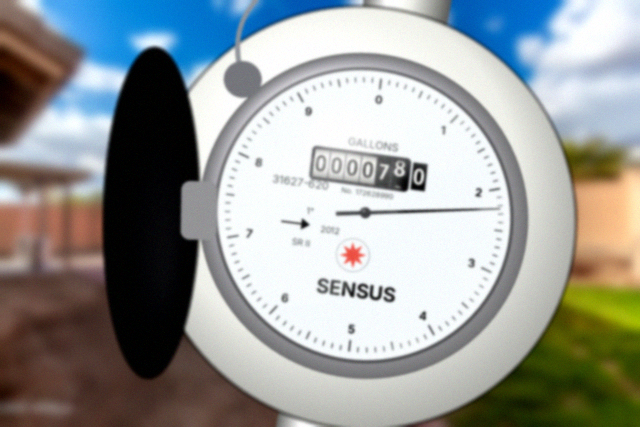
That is **782.2** gal
